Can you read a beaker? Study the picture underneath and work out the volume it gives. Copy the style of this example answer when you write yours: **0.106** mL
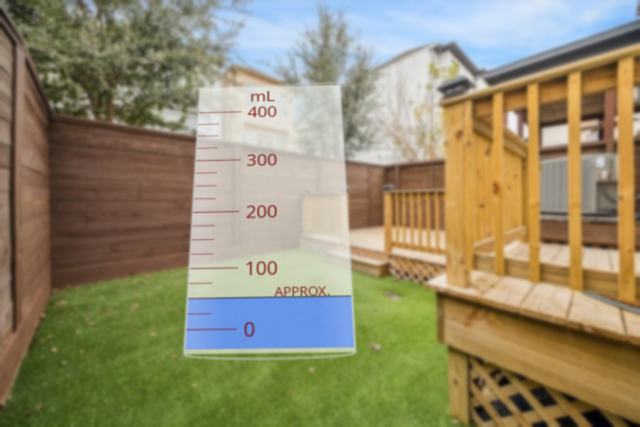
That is **50** mL
